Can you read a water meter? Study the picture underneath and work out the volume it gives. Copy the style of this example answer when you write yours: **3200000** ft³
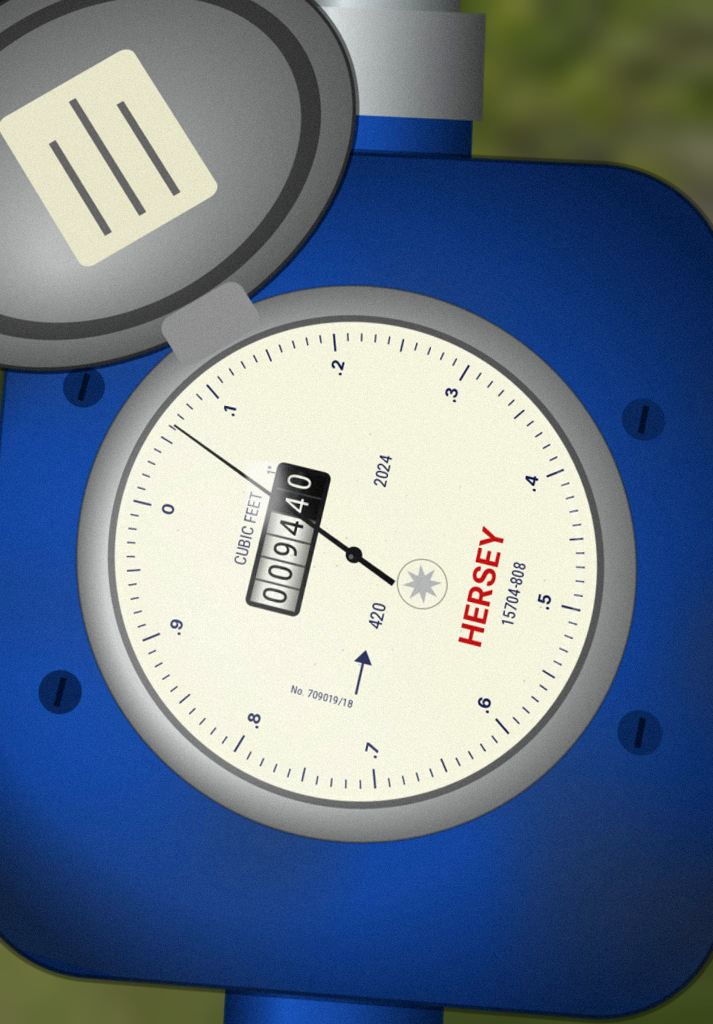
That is **9440.06** ft³
